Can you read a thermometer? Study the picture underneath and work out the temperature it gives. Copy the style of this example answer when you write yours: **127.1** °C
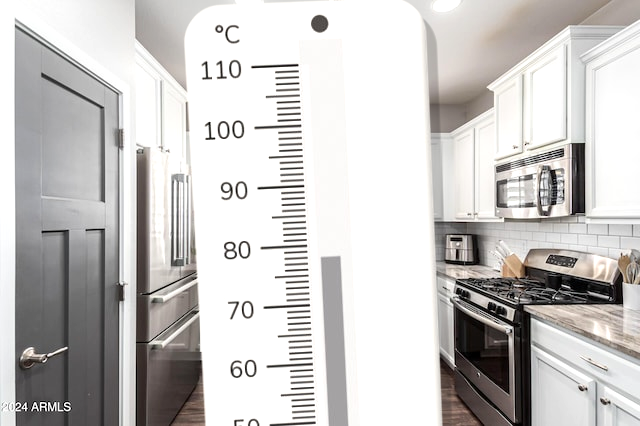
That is **78** °C
